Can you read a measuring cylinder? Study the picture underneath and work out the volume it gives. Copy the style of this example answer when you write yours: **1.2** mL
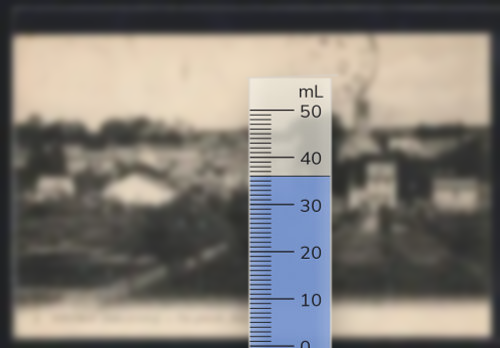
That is **36** mL
